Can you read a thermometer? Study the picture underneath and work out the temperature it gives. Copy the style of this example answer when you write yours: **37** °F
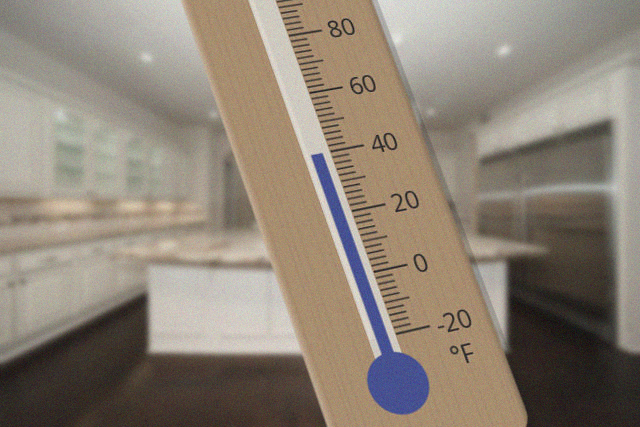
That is **40** °F
